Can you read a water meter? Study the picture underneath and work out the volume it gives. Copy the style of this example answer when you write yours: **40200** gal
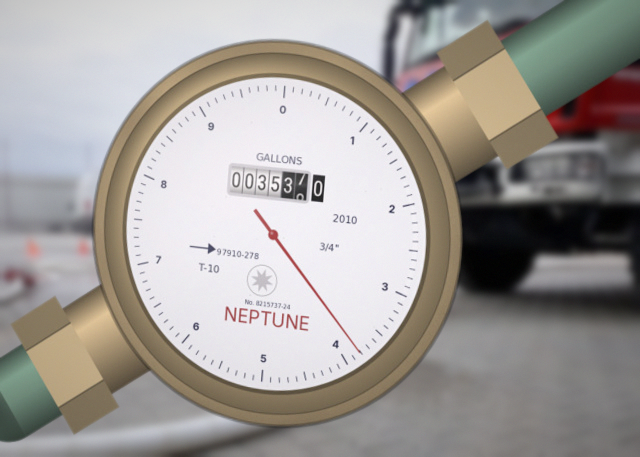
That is **35373.8** gal
